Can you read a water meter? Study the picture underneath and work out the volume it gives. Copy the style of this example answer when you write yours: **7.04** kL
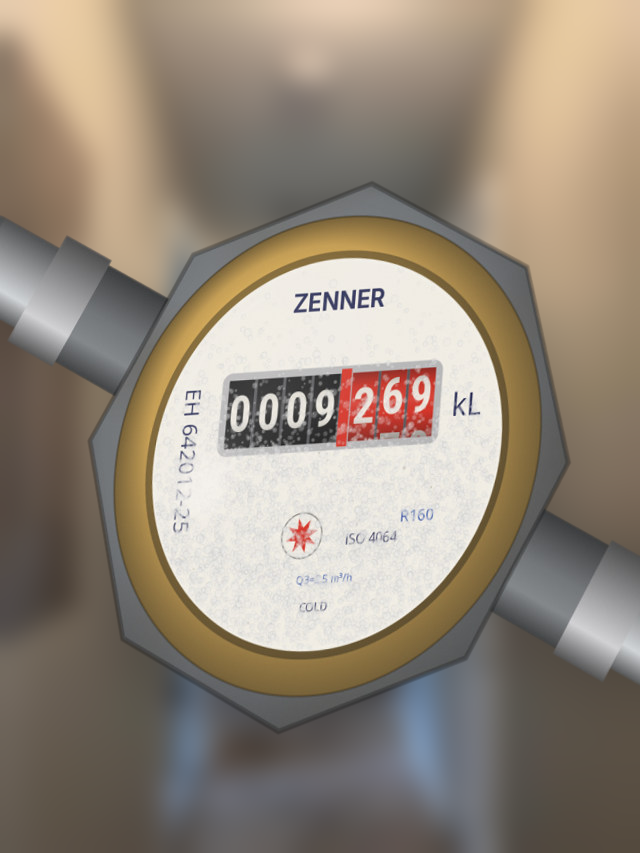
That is **9.269** kL
